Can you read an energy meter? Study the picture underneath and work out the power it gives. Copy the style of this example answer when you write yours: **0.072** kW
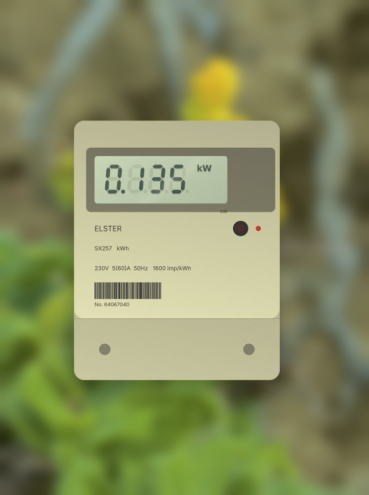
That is **0.135** kW
